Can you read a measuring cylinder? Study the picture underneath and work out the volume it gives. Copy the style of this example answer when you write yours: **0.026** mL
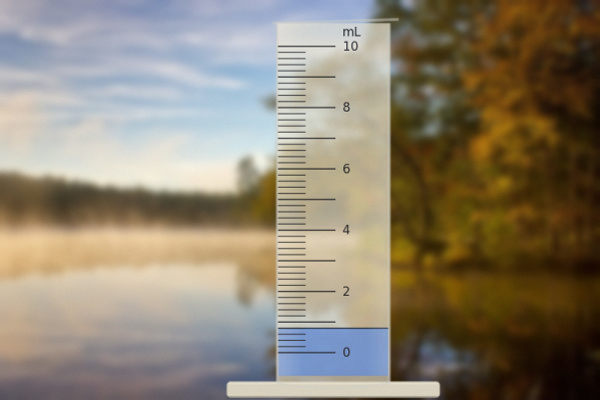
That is **0.8** mL
